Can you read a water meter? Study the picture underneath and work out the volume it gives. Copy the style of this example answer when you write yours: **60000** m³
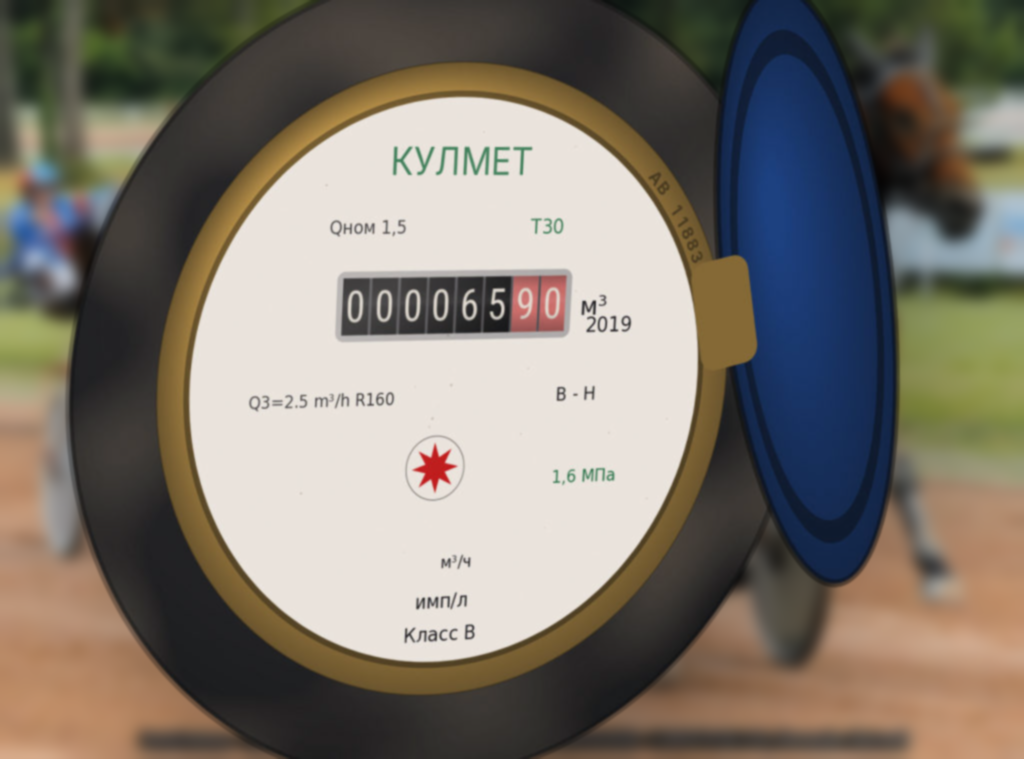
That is **65.90** m³
